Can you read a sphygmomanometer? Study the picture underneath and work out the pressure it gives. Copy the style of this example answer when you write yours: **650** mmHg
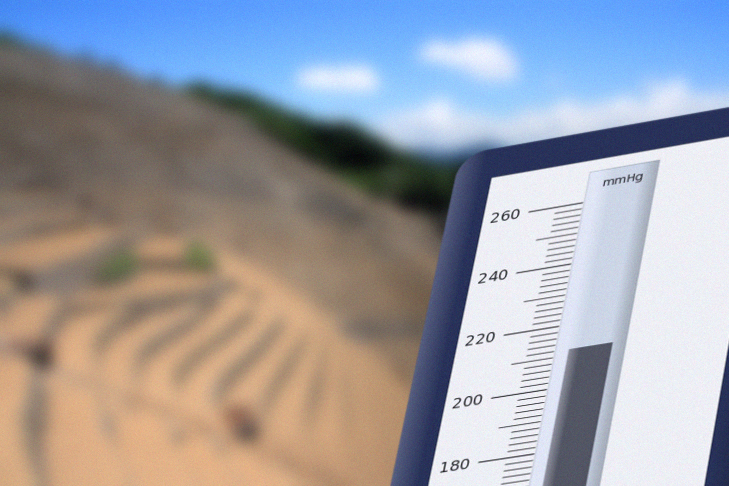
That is **212** mmHg
